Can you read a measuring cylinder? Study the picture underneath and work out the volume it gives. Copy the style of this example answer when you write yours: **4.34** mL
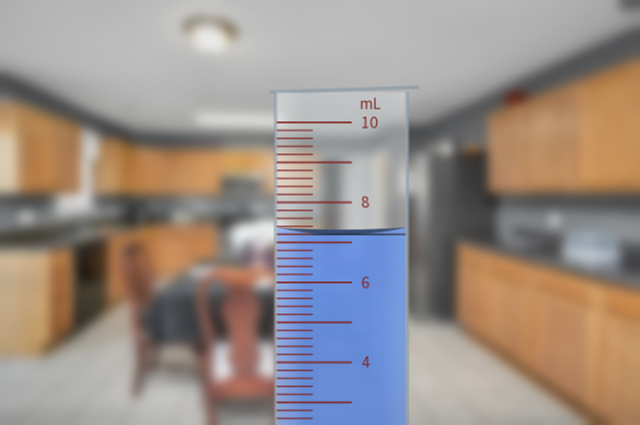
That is **7.2** mL
